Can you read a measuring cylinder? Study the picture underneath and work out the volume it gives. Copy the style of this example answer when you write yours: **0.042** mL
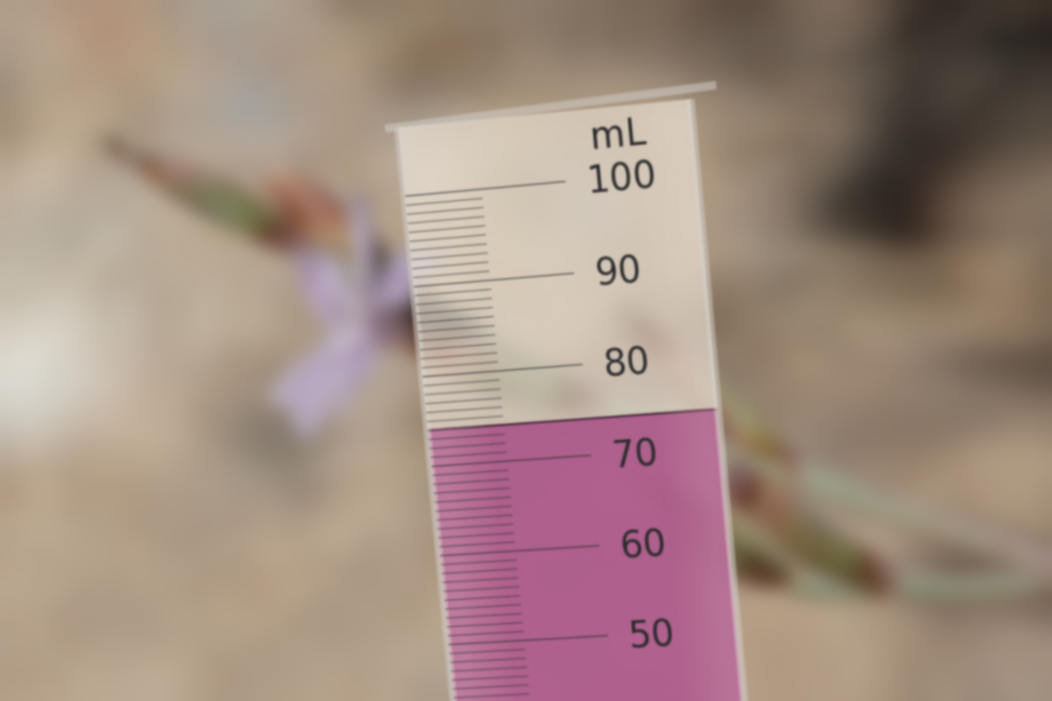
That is **74** mL
